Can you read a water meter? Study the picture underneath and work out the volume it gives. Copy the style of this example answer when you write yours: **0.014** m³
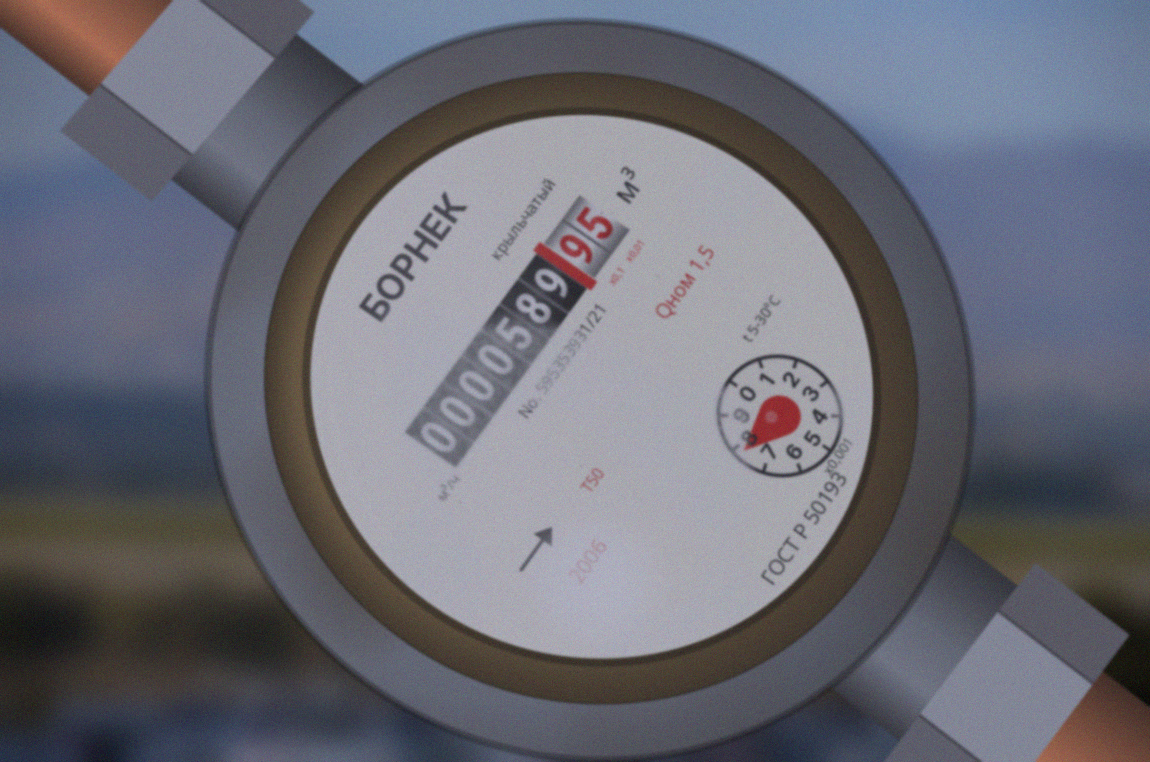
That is **589.957** m³
